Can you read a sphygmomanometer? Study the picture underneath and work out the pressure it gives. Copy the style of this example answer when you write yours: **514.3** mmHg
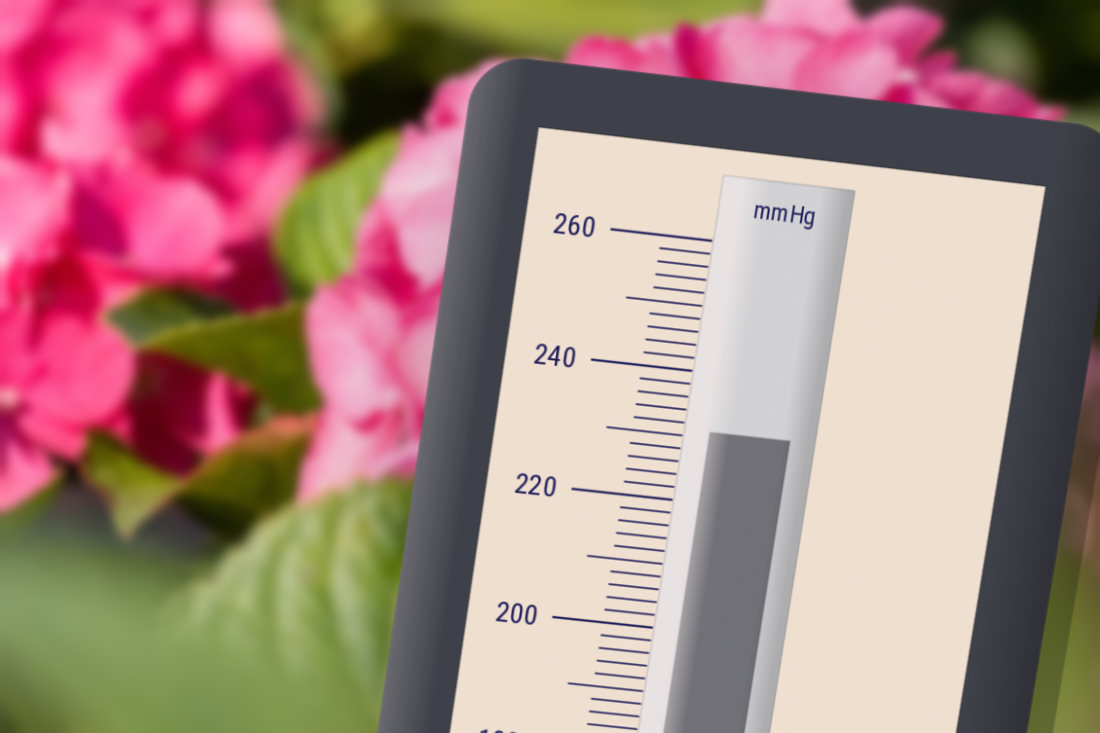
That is **231** mmHg
